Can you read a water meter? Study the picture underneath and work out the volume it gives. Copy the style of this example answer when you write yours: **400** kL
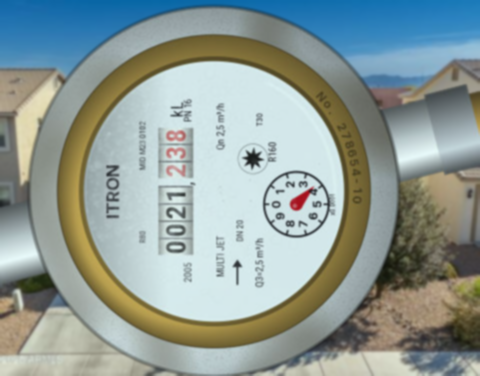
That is **21.2383** kL
